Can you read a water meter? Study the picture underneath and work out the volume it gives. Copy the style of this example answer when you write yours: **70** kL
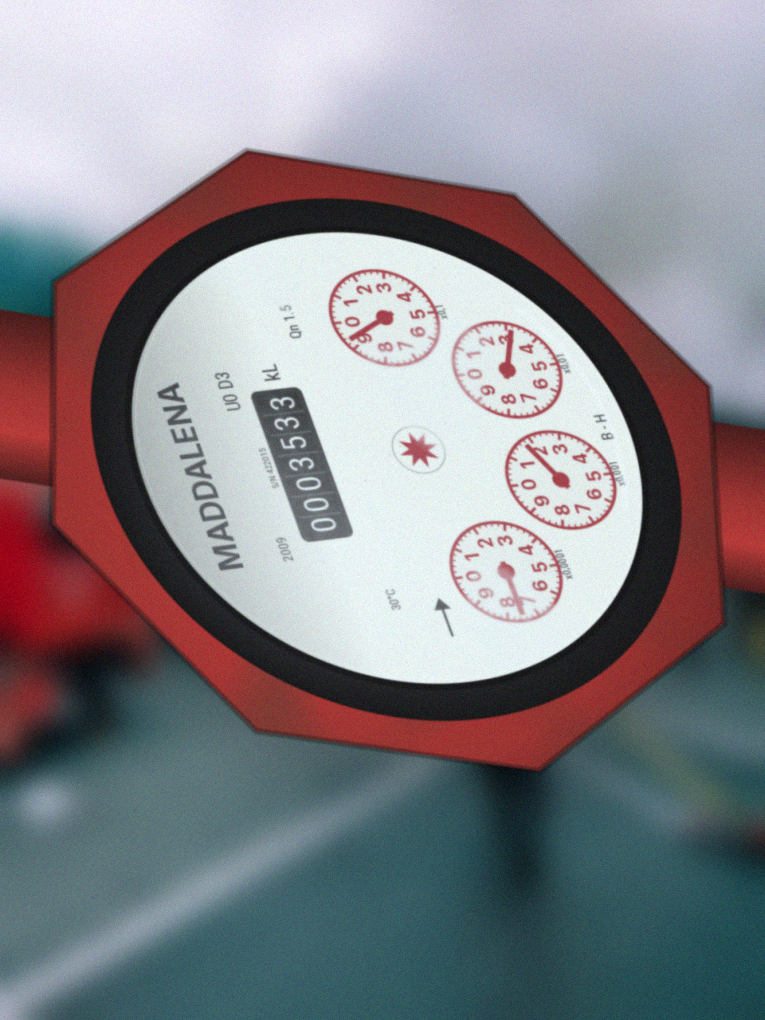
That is **3532.9317** kL
